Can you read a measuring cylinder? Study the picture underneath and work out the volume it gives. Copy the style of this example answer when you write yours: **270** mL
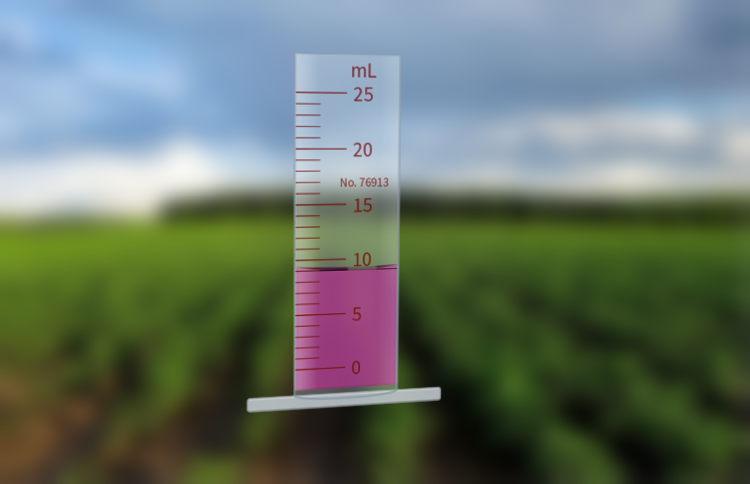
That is **9** mL
